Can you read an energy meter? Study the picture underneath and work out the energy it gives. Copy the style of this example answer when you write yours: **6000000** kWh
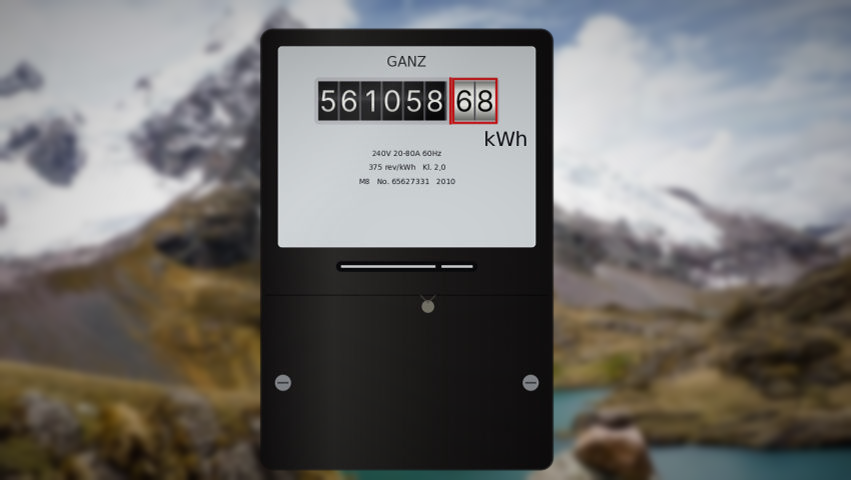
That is **561058.68** kWh
